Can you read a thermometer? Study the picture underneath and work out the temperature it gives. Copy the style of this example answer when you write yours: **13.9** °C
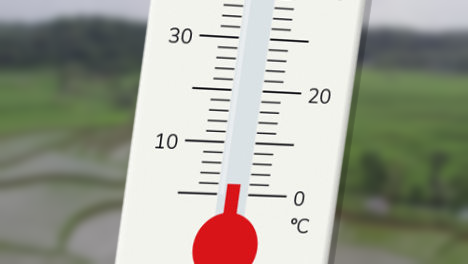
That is **2** °C
